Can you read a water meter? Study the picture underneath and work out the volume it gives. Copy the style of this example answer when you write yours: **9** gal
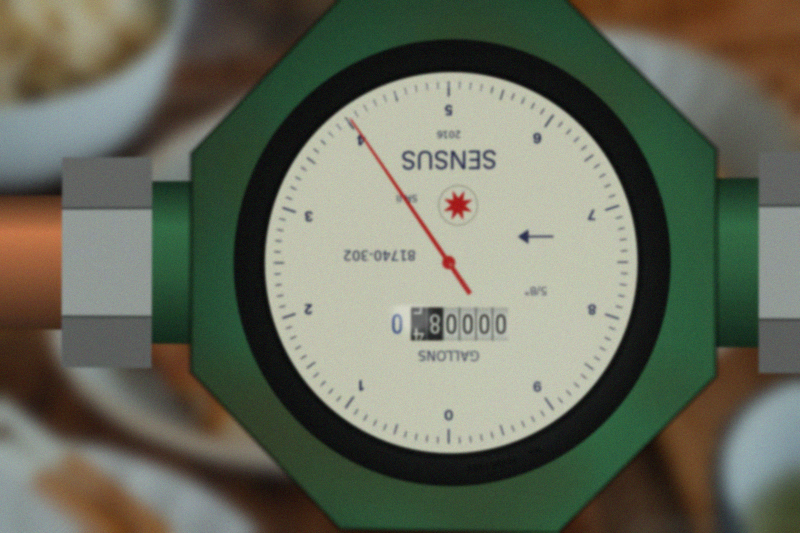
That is **844.0** gal
